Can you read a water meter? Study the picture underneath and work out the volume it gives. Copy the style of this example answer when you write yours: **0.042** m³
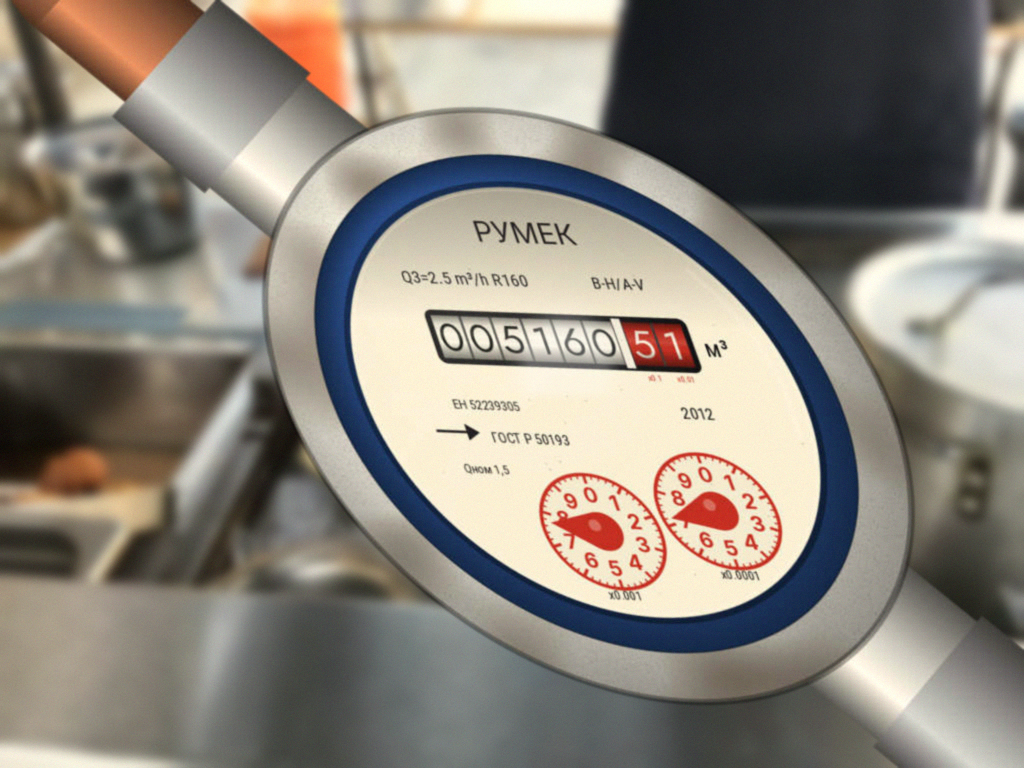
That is **5160.5177** m³
